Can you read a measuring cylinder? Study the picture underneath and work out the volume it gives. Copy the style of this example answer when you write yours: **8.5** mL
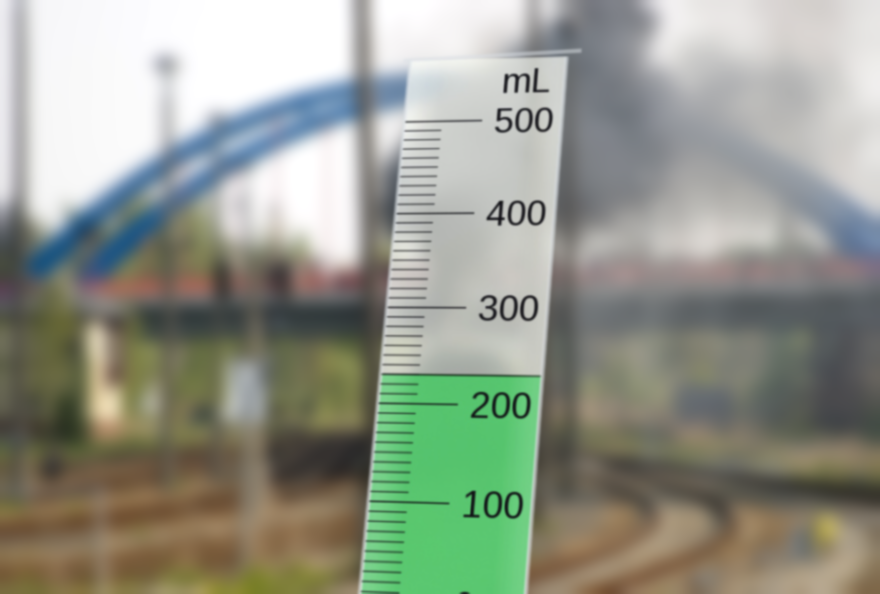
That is **230** mL
